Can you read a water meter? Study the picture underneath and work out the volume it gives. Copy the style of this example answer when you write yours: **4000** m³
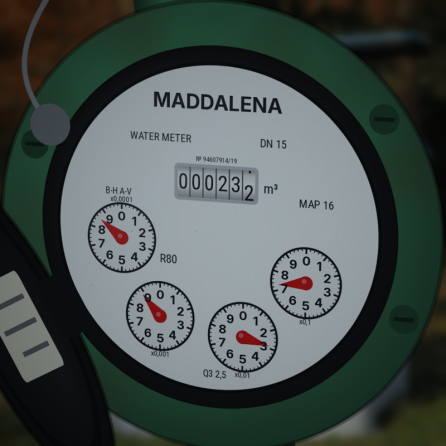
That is **231.7288** m³
